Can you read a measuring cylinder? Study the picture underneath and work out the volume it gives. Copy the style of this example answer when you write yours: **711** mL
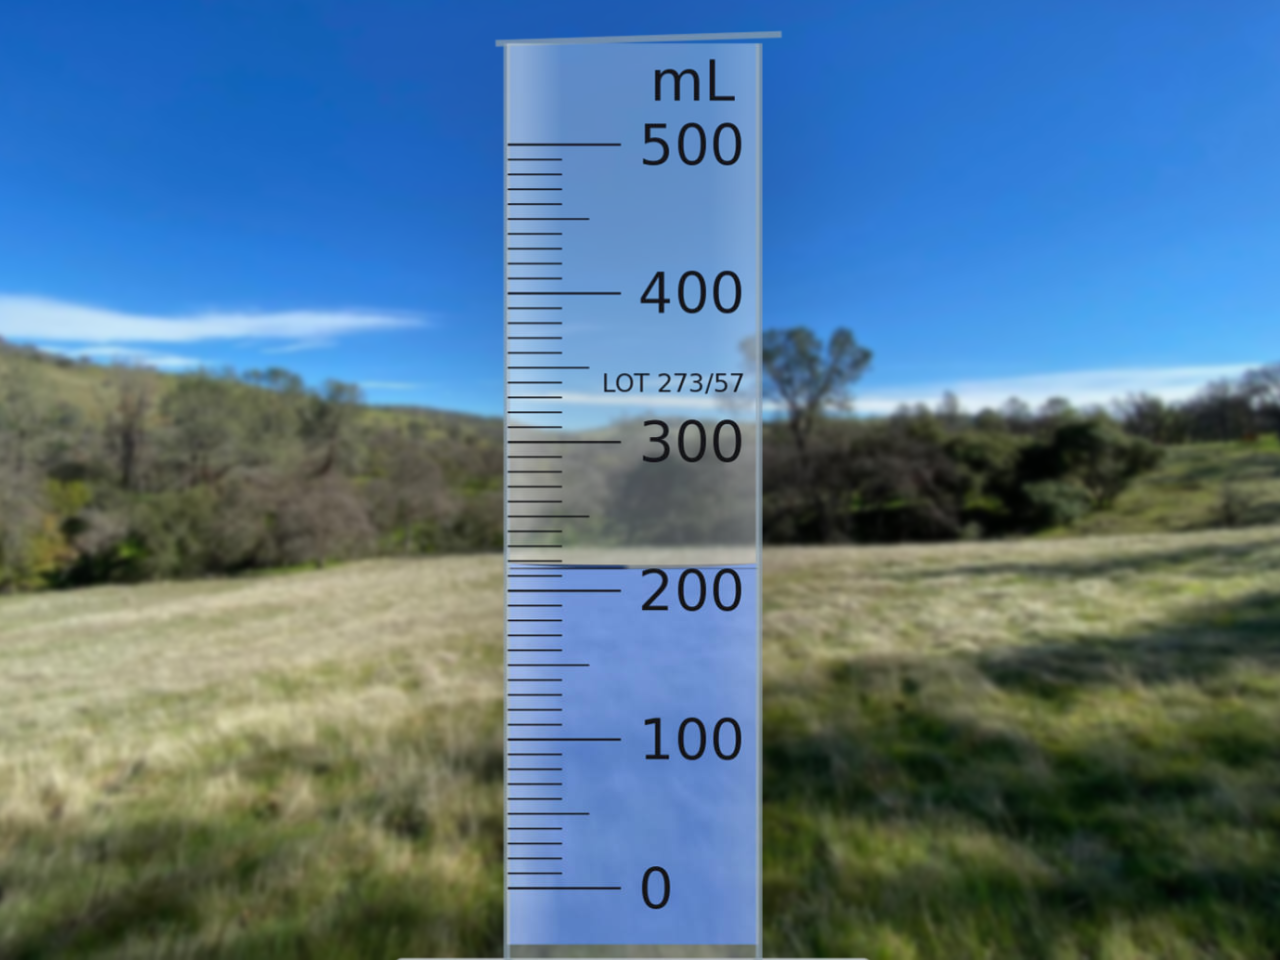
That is **215** mL
